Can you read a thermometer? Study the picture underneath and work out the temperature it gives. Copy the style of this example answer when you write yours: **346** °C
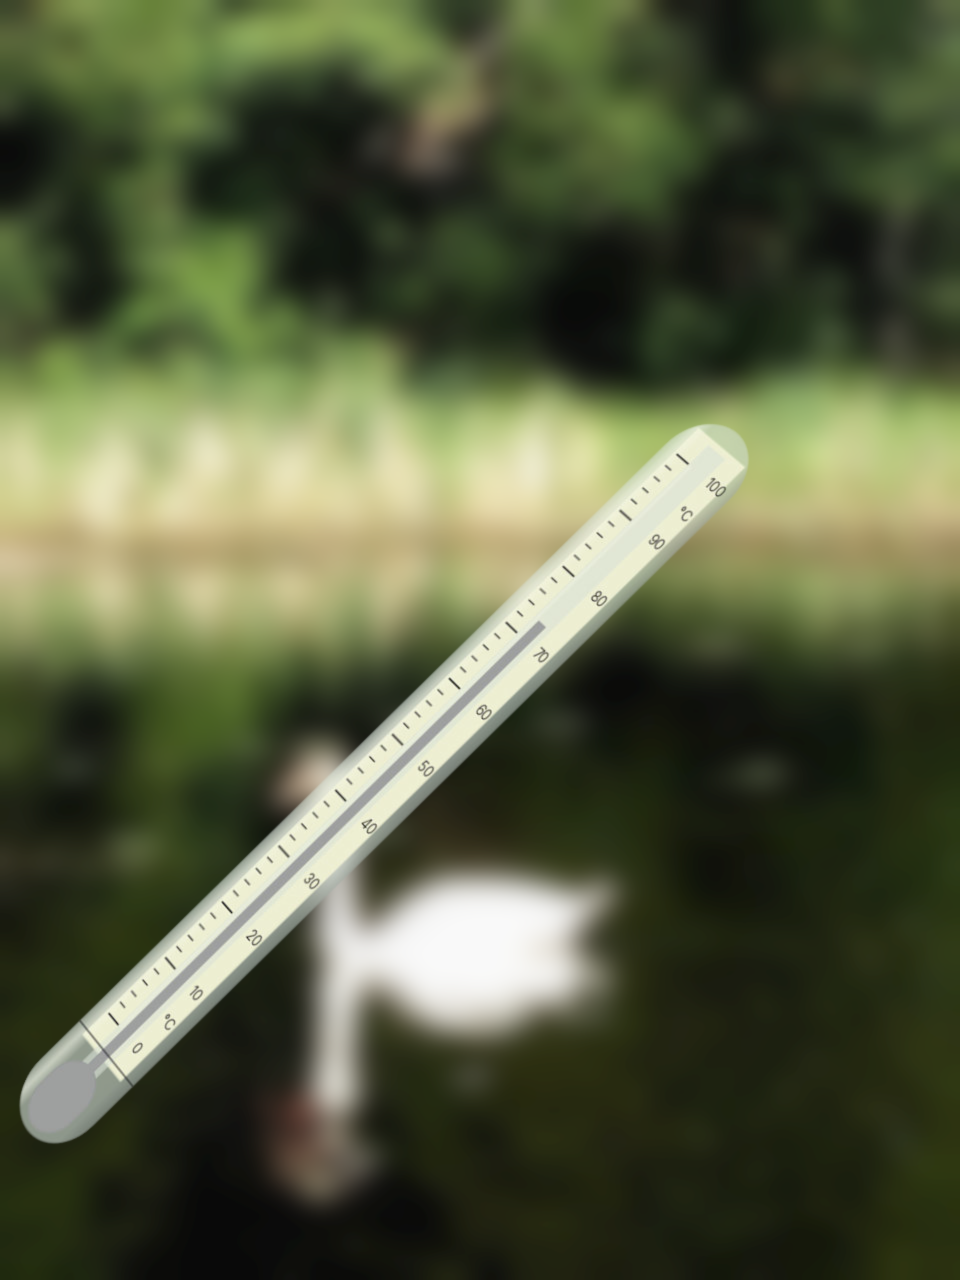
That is **73** °C
